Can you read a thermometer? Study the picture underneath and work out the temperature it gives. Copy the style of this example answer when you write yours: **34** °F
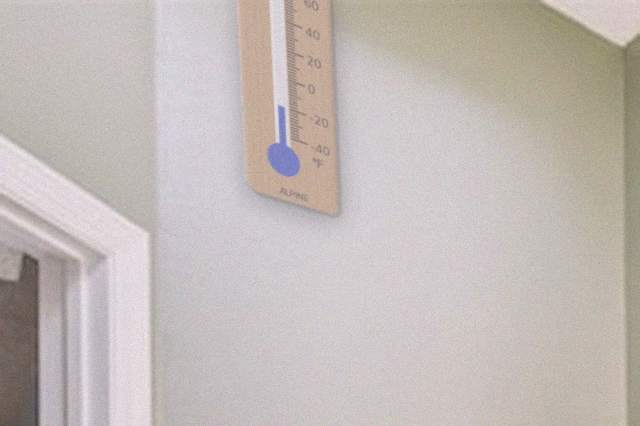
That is **-20** °F
